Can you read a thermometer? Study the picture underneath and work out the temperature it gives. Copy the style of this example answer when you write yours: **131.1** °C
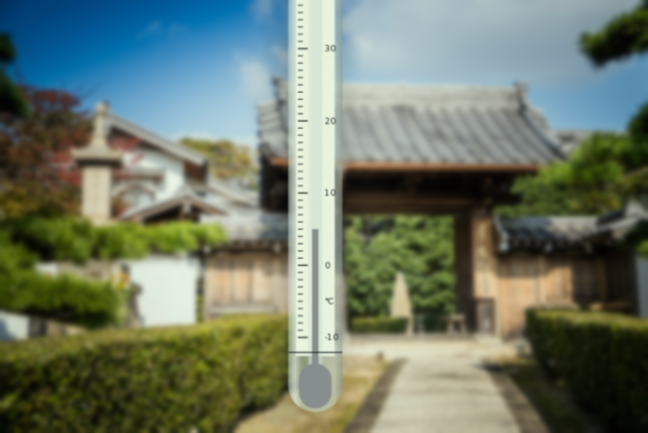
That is **5** °C
